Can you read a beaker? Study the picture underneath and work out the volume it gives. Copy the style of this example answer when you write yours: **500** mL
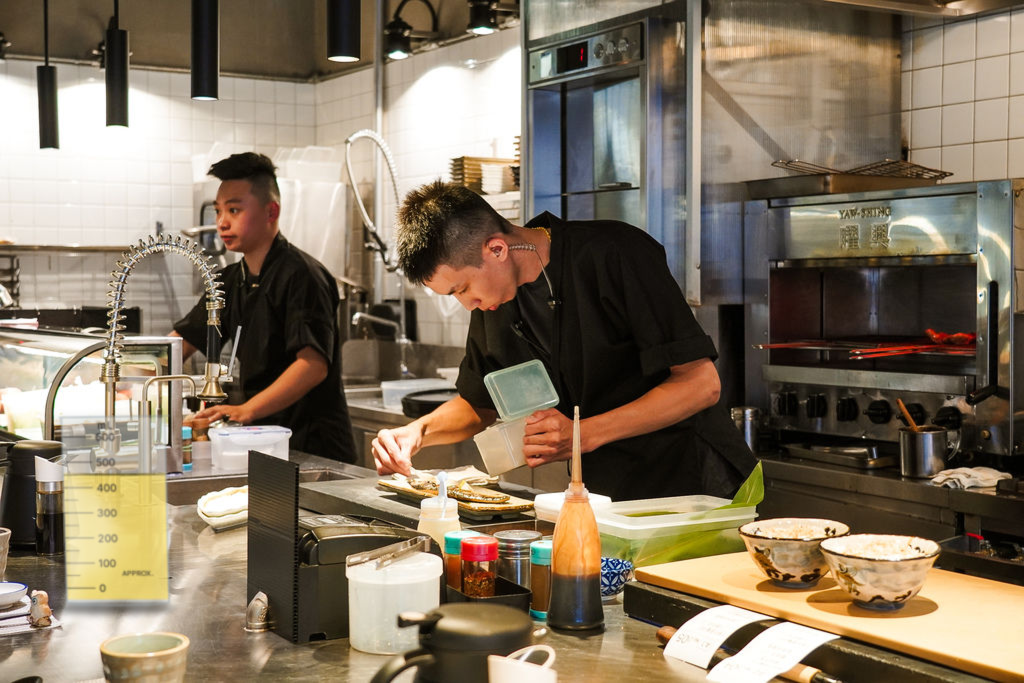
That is **450** mL
